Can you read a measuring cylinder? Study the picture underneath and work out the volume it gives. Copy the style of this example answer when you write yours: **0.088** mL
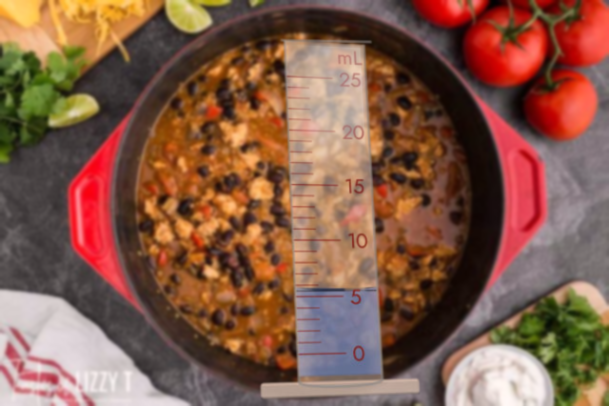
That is **5.5** mL
